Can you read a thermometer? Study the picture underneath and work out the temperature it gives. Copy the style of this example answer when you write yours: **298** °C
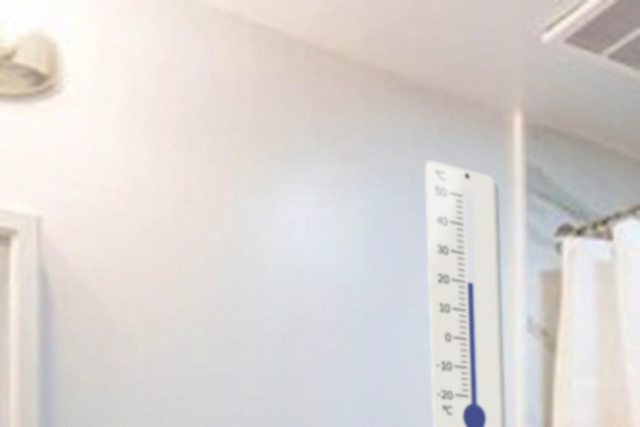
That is **20** °C
